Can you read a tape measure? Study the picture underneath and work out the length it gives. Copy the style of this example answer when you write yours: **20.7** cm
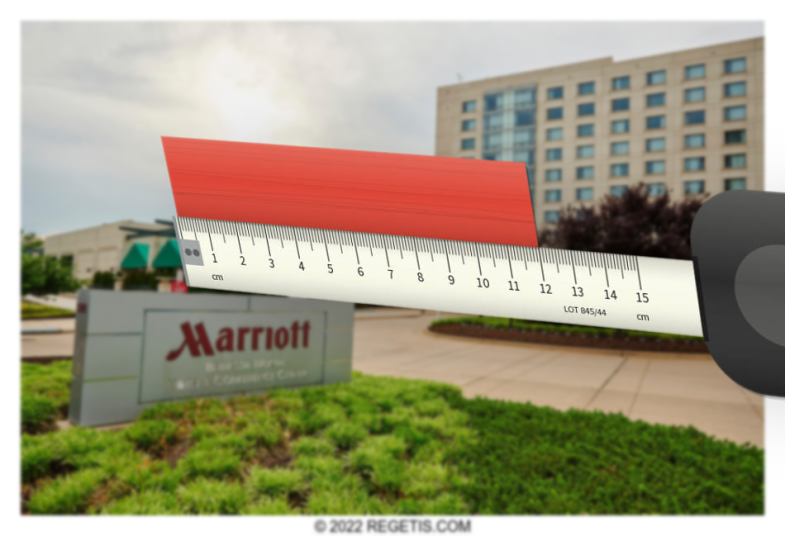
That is **12** cm
